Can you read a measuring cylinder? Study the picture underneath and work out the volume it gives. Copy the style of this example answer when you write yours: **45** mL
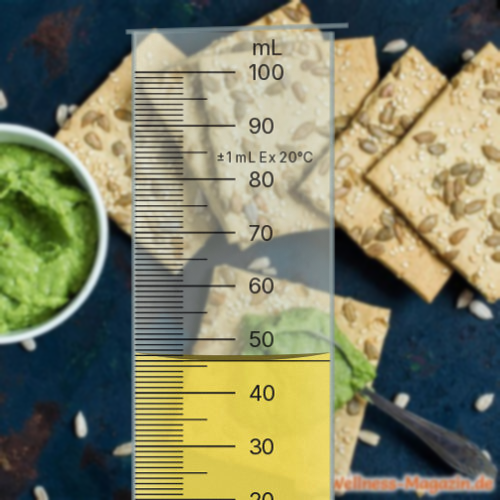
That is **46** mL
